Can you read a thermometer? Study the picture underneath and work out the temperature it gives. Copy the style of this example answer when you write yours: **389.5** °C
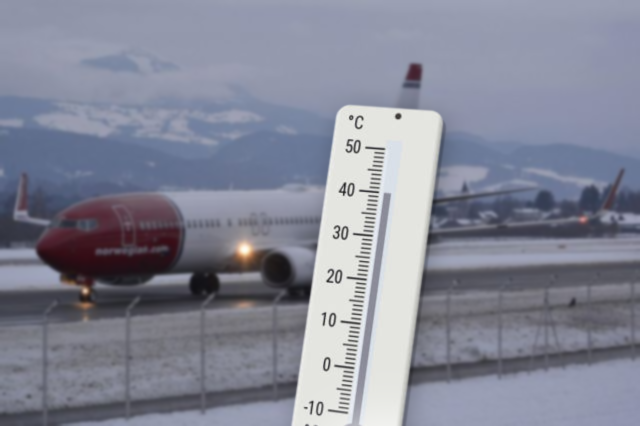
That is **40** °C
